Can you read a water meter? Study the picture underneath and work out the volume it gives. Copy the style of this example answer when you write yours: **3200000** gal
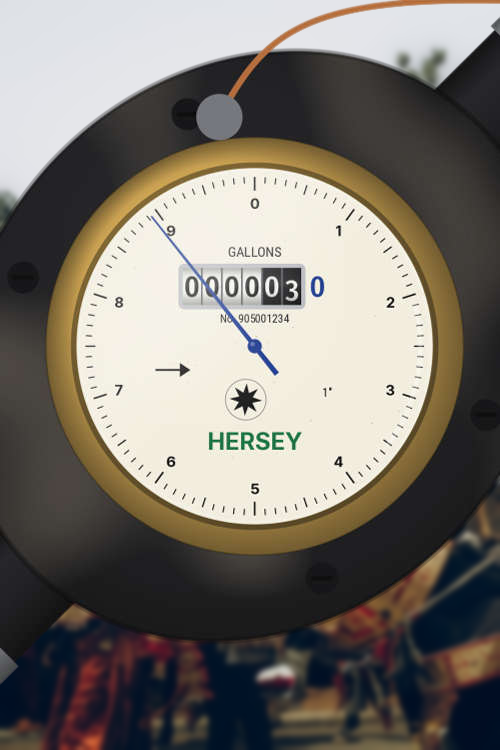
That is **28.9** gal
